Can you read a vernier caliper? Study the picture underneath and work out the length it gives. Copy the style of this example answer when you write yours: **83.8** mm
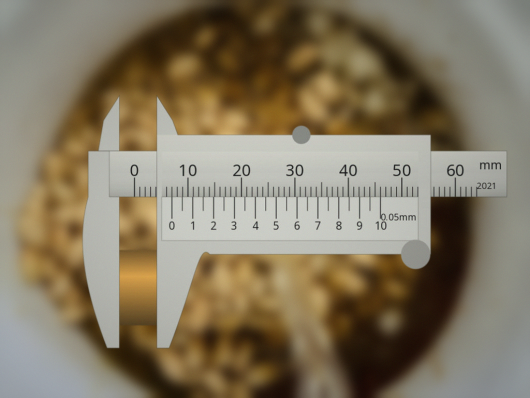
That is **7.0** mm
